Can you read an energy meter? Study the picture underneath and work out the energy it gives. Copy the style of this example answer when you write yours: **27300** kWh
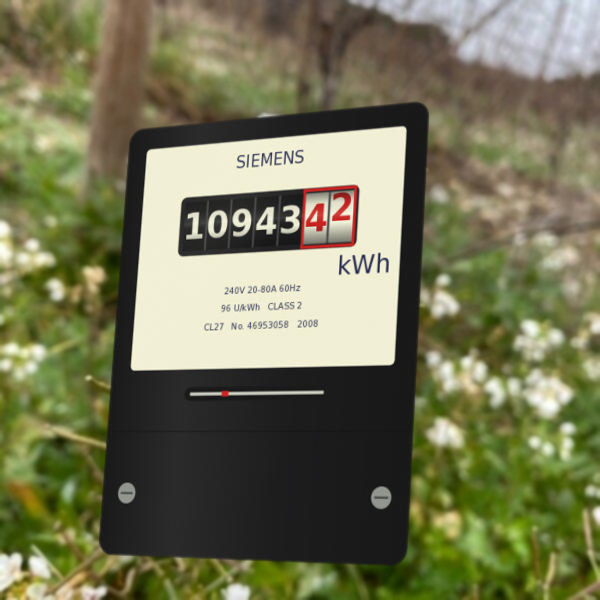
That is **10943.42** kWh
